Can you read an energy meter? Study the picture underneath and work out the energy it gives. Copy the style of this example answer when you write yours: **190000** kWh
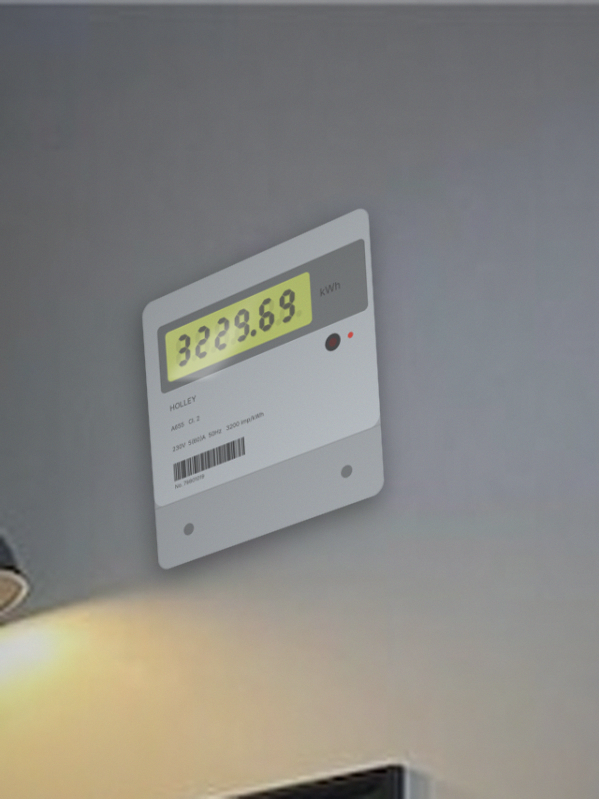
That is **3229.69** kWh
